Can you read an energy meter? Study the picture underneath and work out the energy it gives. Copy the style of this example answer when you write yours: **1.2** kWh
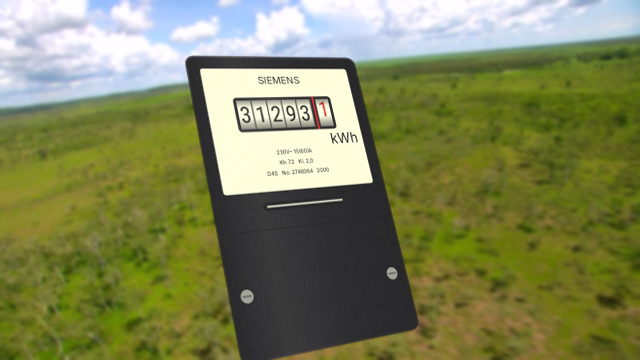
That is **31293.1** kWh
